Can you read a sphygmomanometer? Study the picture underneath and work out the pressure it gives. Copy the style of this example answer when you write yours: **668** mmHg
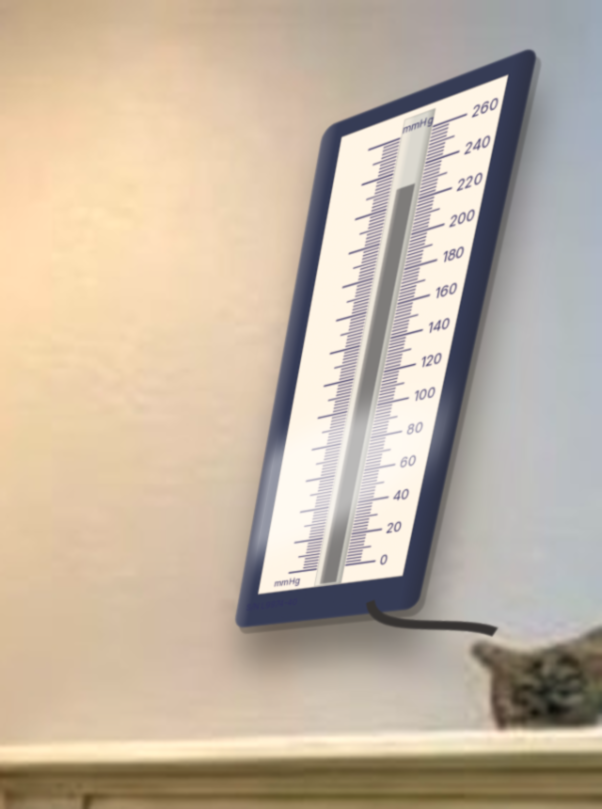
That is **230** mmHg
